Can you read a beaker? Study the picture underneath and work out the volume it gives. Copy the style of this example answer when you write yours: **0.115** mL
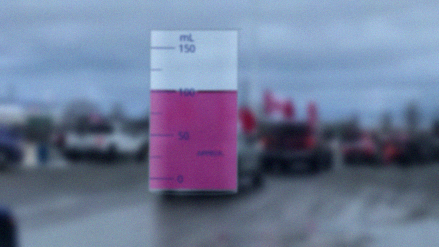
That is **100** mL
